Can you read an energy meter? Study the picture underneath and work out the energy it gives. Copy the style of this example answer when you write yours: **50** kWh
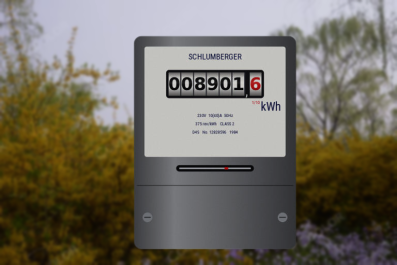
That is **8901.6** kWh
